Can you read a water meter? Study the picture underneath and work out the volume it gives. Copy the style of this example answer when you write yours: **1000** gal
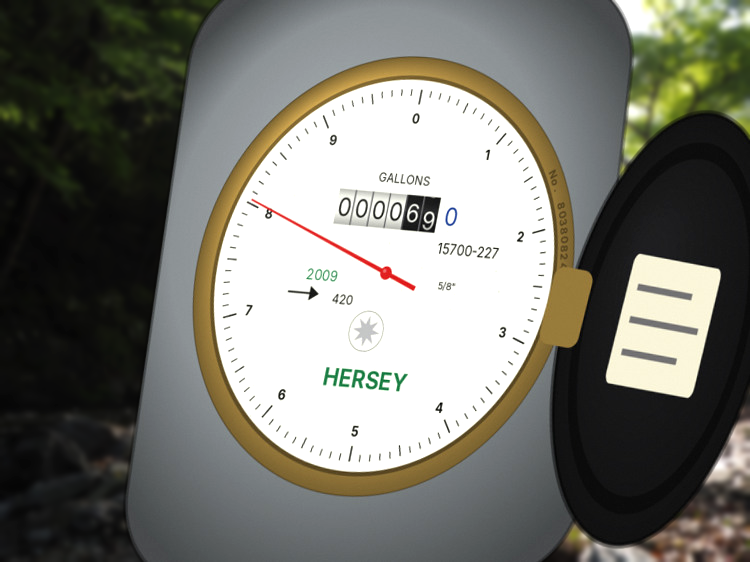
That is **688.0** gal
